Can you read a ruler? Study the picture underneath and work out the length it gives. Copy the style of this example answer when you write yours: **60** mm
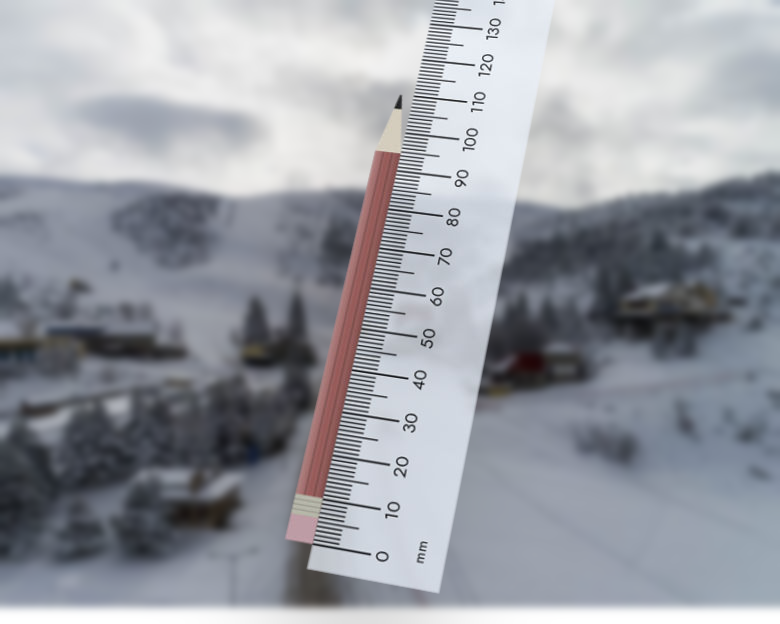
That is **110** mm
